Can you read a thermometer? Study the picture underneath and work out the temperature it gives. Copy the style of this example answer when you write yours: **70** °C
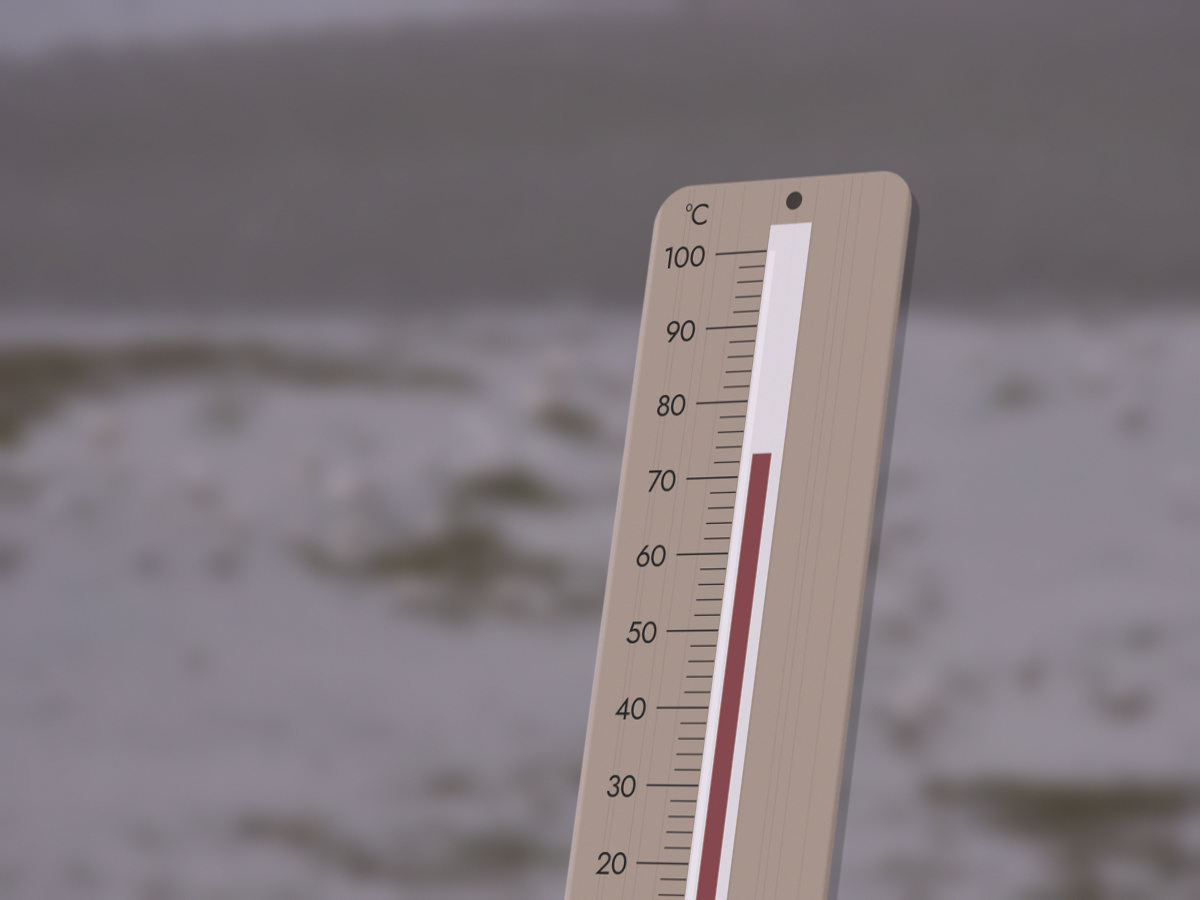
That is **73** °C
